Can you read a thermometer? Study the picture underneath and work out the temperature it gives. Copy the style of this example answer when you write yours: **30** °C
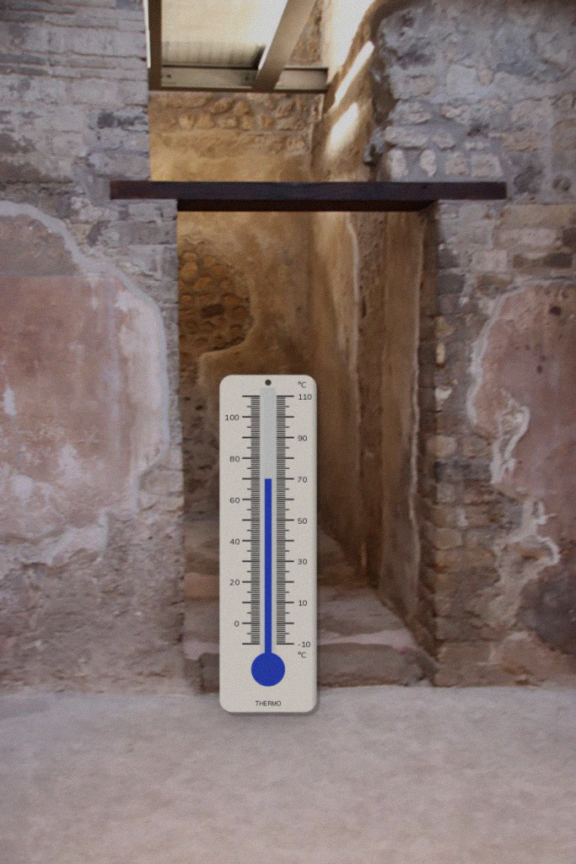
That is **70** °C
